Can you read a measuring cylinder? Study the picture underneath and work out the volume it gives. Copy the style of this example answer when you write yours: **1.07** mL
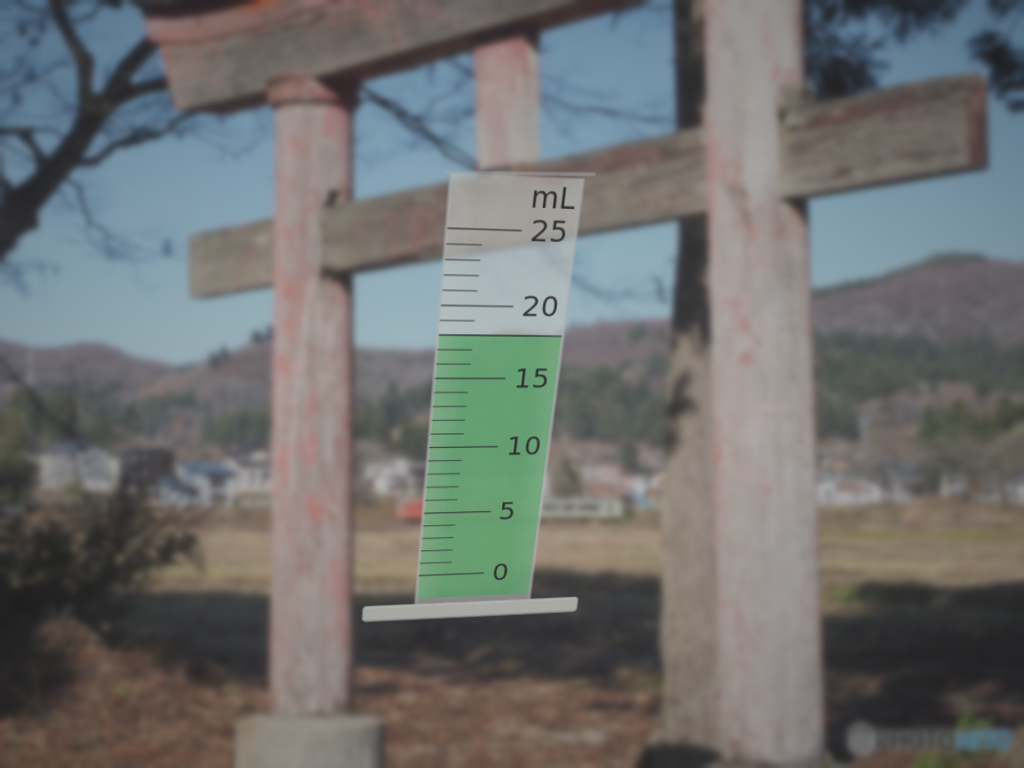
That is **18** mL
